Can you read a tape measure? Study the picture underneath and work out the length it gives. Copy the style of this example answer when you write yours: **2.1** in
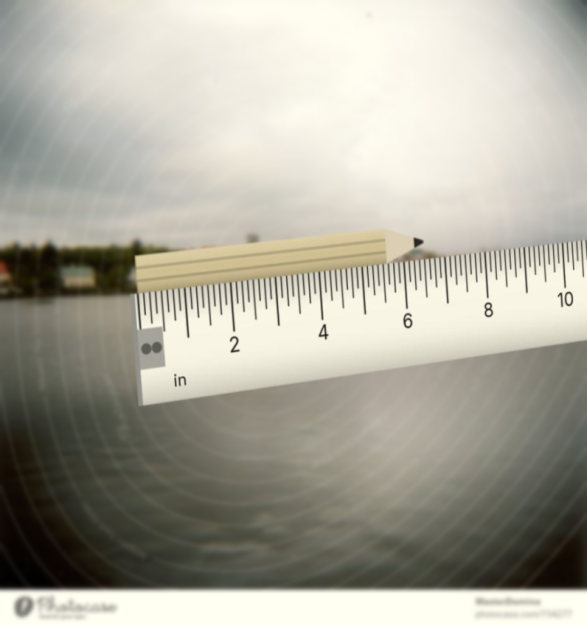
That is **6.5** in
